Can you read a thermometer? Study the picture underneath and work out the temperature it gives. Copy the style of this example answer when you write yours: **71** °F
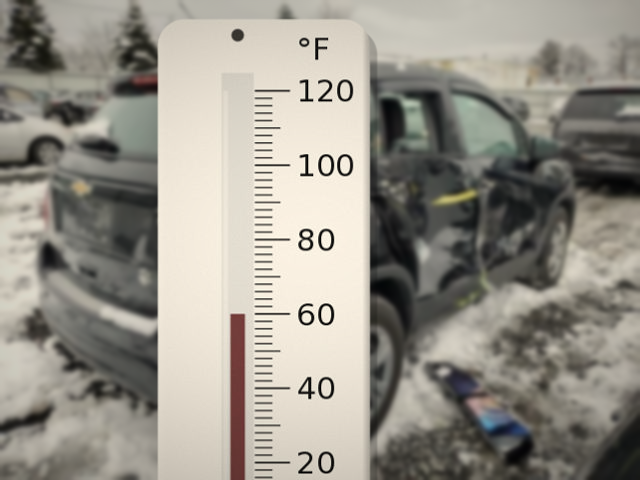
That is **60** °F
